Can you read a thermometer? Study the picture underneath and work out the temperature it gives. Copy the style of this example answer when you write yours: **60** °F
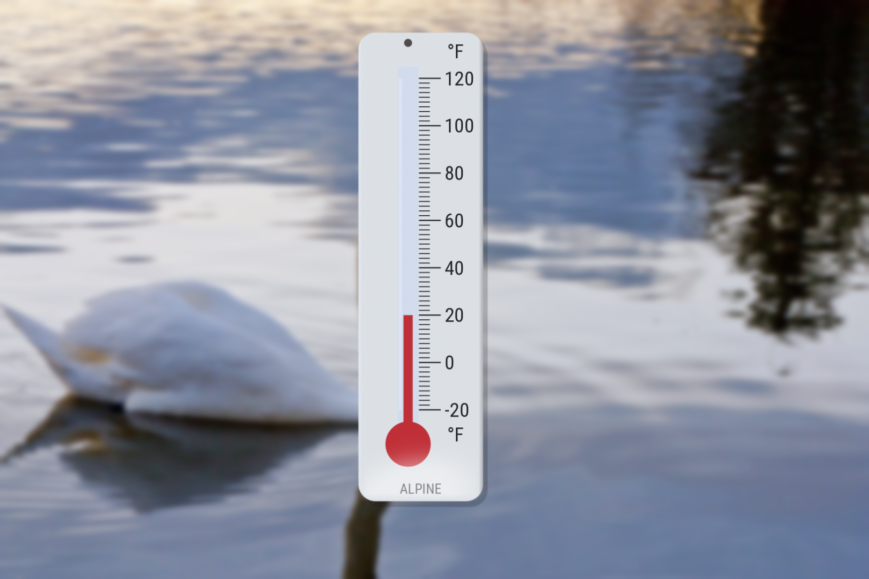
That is **20** °F
